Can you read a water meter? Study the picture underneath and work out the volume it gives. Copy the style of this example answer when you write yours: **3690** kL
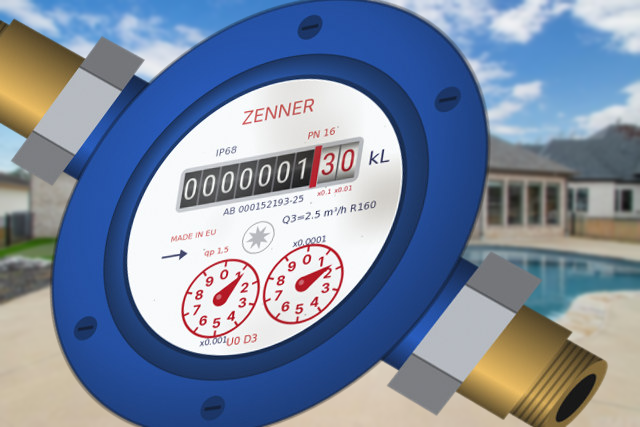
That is **1.3011** kL
